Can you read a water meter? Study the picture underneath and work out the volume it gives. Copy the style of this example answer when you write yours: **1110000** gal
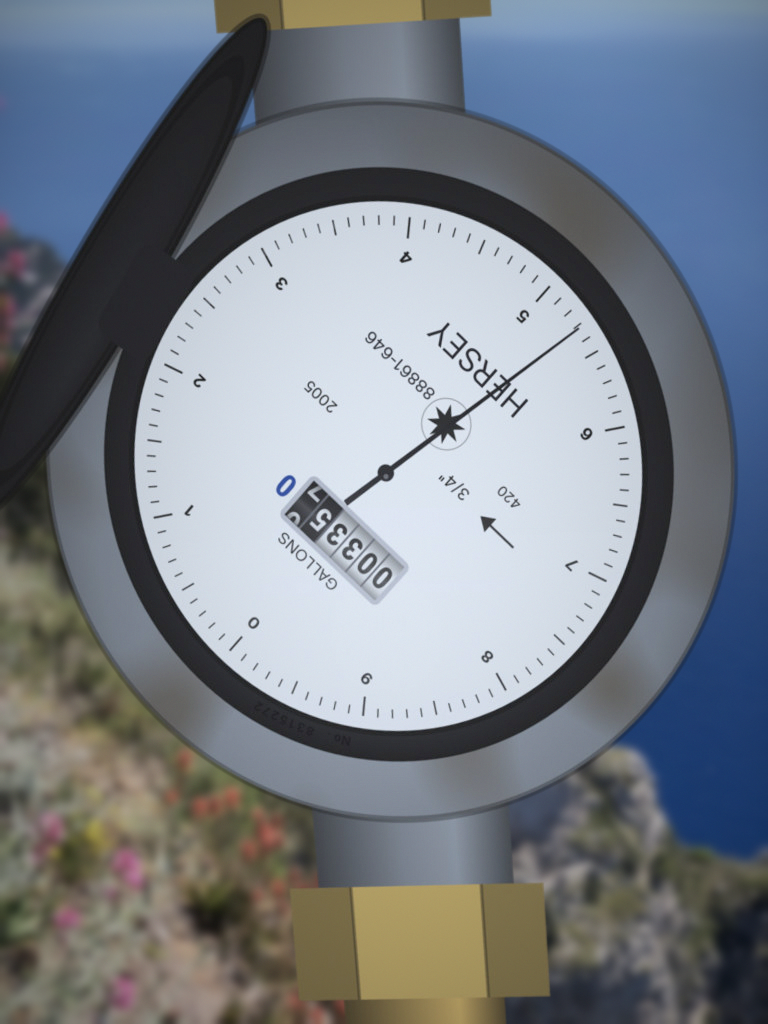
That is **33565.3** gal
